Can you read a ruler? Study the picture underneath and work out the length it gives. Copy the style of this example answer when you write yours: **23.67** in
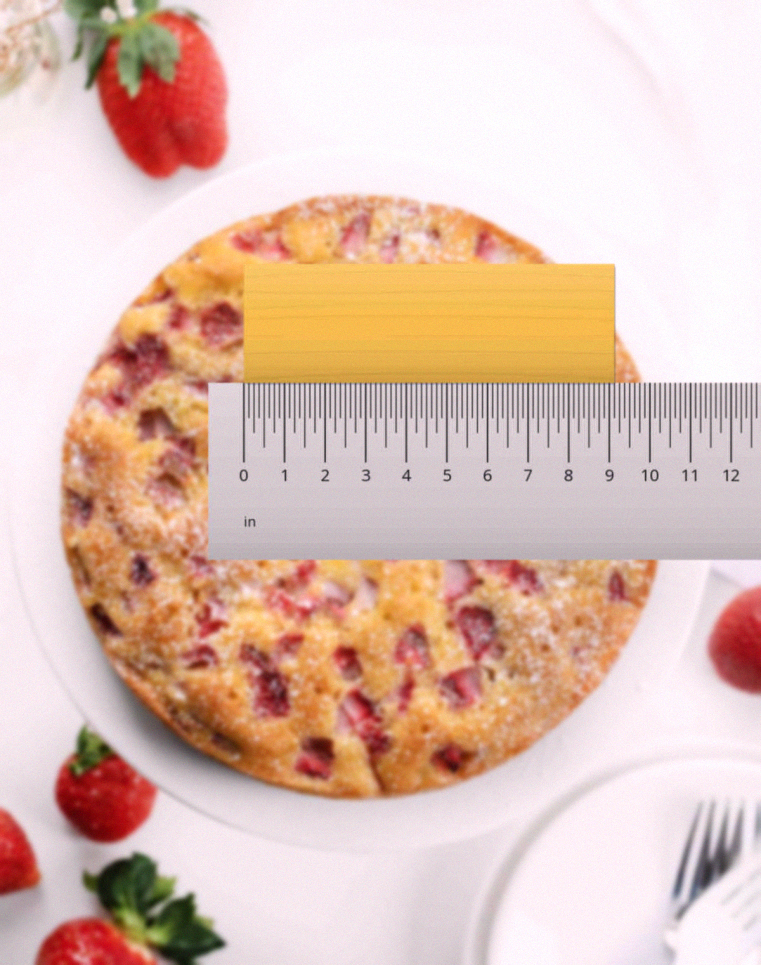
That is **9.125** in
